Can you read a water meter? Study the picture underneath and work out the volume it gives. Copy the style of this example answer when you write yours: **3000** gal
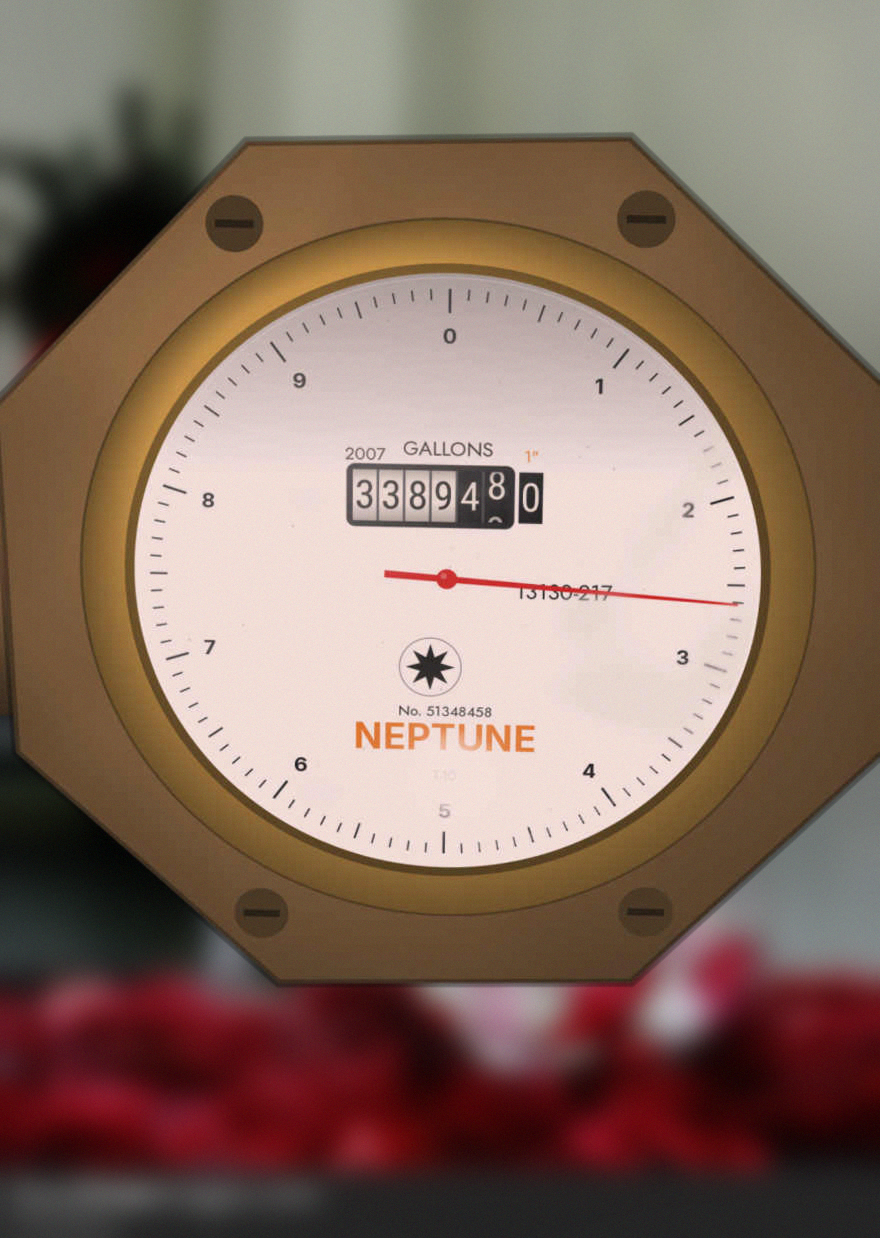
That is **3389482.6** gal
